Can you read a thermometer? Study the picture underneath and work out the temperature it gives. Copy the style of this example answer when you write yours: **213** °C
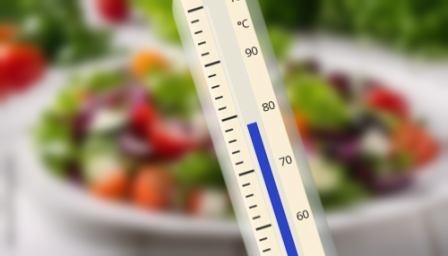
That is **78** °C
